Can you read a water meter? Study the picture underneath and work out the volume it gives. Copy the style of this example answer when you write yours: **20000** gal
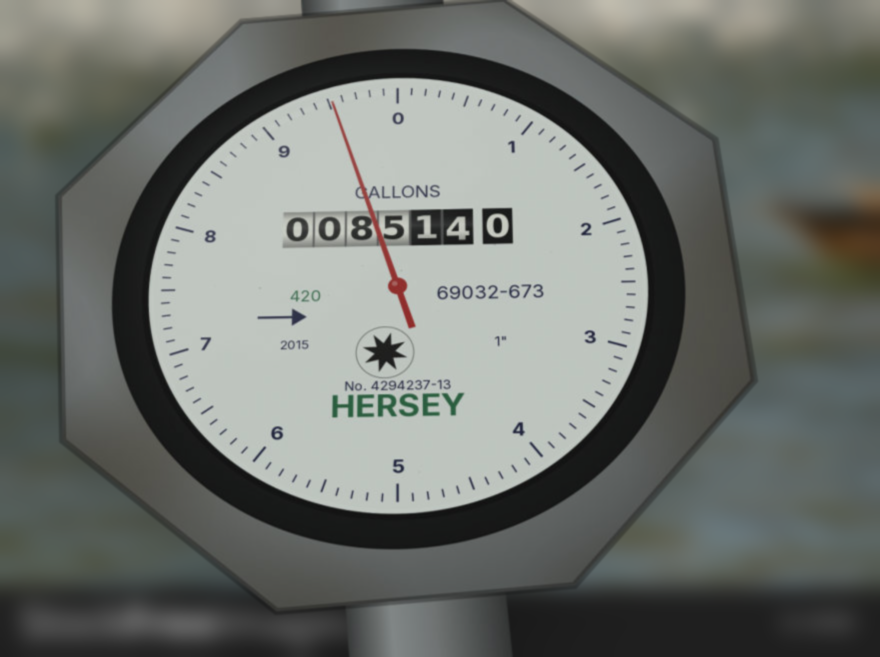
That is **85139.5** gal
